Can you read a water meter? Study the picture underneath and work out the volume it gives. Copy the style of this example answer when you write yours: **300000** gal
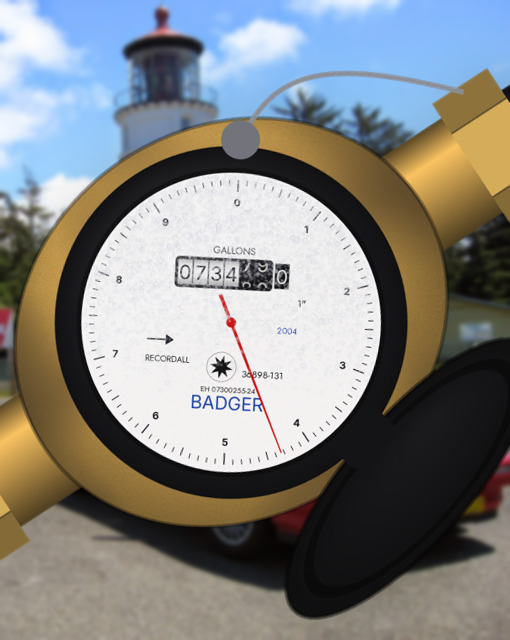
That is **734794.3** gal
